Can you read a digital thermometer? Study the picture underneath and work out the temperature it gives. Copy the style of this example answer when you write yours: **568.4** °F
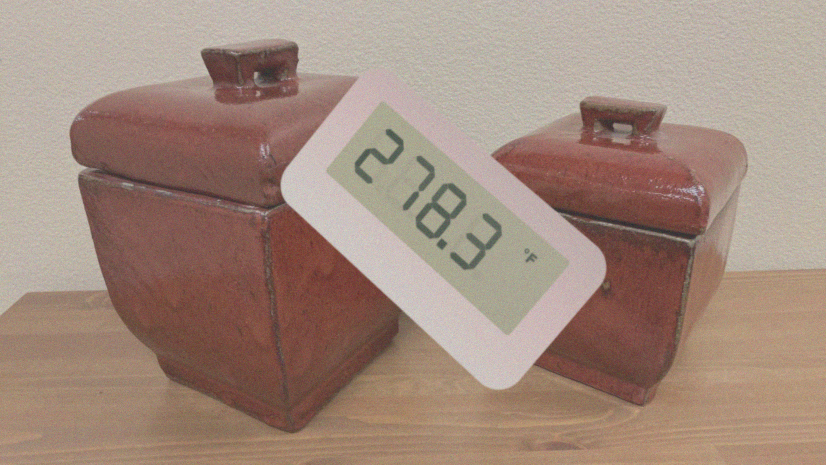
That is **278.3** °F
